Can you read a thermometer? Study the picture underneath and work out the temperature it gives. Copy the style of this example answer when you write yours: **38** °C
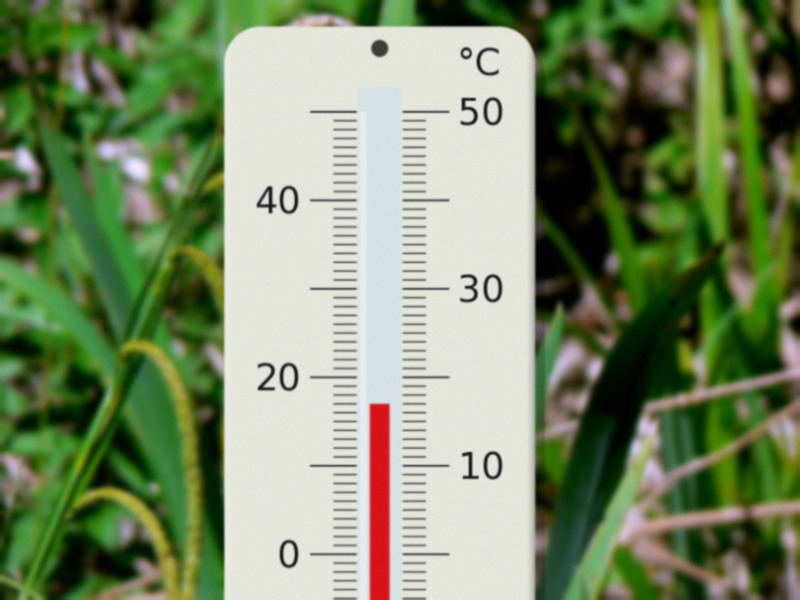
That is **17** °C
